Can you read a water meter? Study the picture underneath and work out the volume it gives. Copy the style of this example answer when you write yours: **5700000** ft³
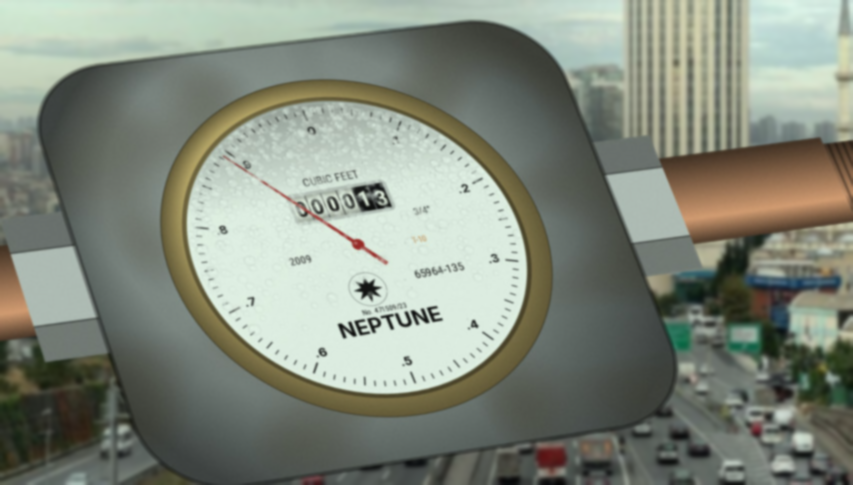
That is **12.89** ft³
